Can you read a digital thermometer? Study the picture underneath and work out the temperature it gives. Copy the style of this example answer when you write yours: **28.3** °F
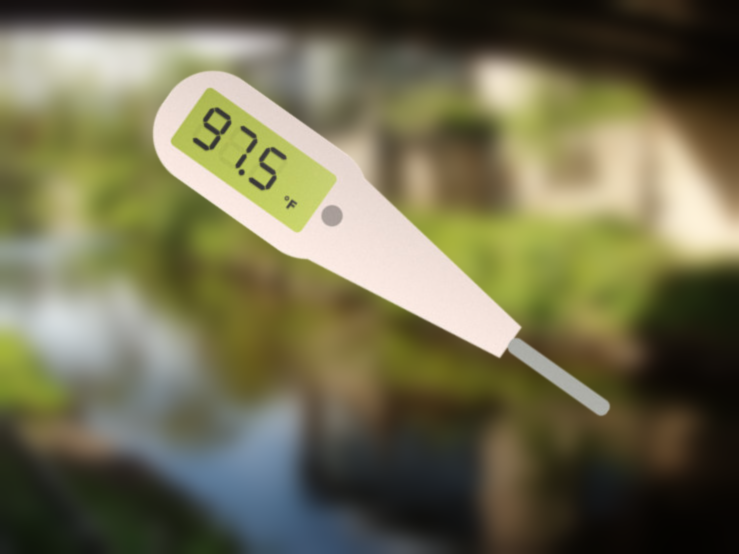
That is **97.5** °F
